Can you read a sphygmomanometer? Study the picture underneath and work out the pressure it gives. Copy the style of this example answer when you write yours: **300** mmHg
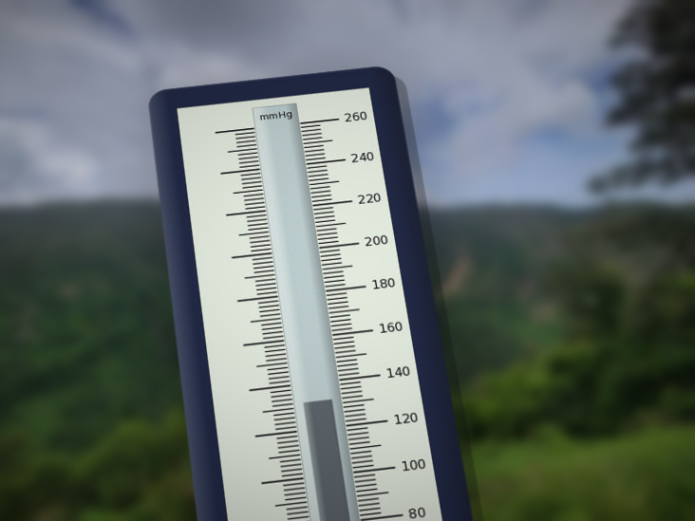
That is **132** mmHg
